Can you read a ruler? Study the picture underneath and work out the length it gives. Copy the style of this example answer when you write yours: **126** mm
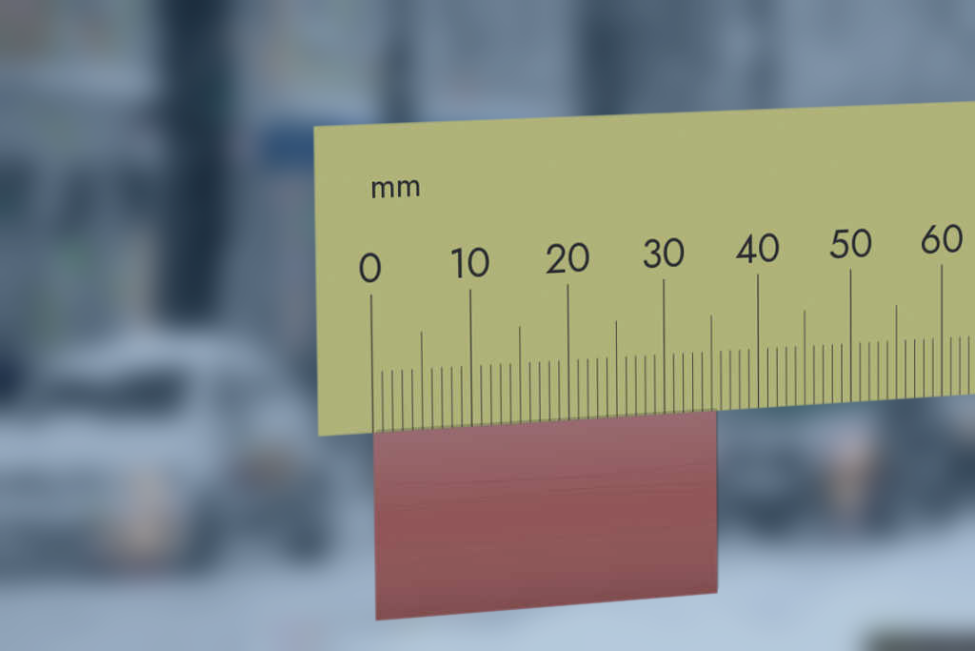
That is **35.5** mm
